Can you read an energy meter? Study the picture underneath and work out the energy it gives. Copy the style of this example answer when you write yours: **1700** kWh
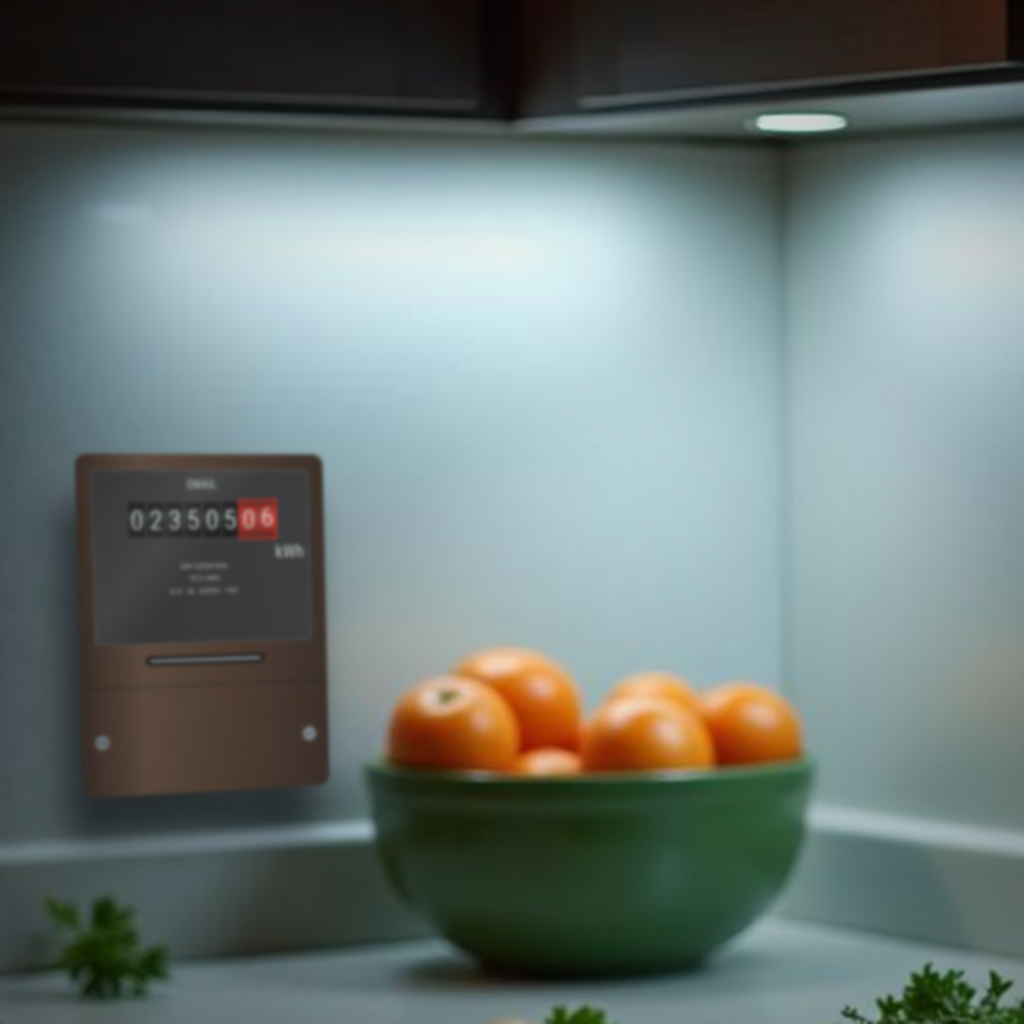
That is **23505.06** kWh
